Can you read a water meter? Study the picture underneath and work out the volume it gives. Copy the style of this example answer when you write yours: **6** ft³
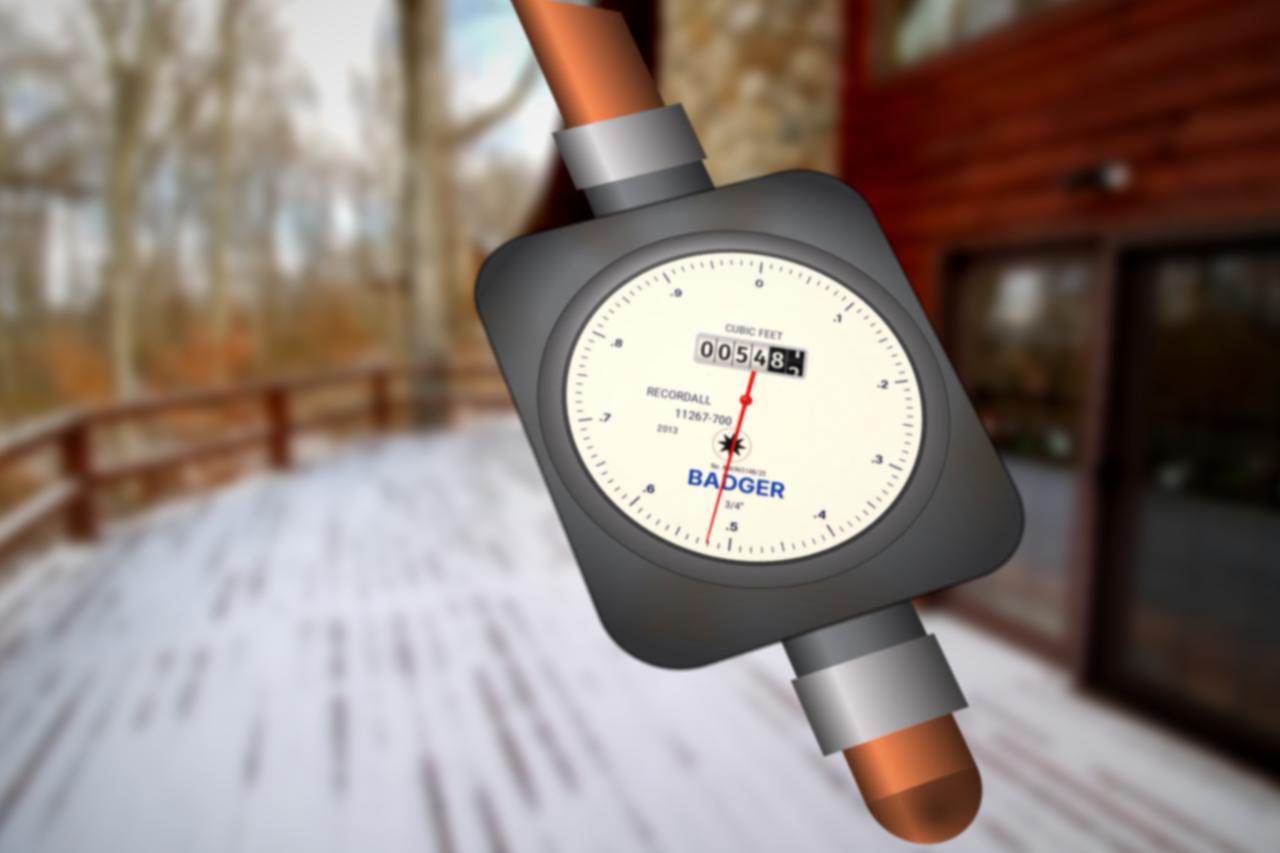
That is **5481.52** ft³
